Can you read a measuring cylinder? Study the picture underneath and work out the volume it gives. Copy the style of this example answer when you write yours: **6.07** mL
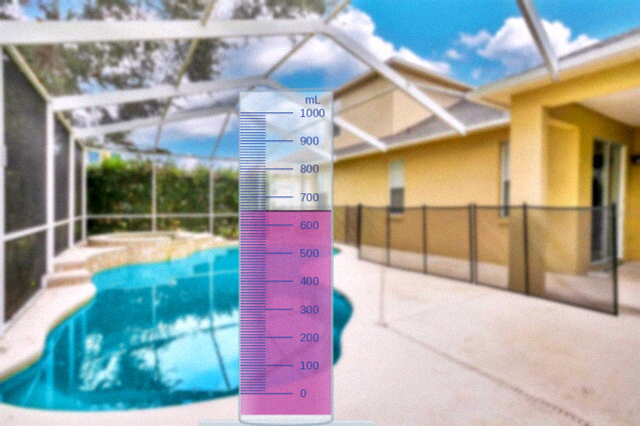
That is **650** mL
